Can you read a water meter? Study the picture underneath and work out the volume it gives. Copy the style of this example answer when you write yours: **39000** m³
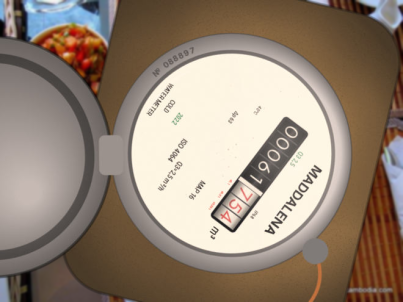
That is **61.754** m³
